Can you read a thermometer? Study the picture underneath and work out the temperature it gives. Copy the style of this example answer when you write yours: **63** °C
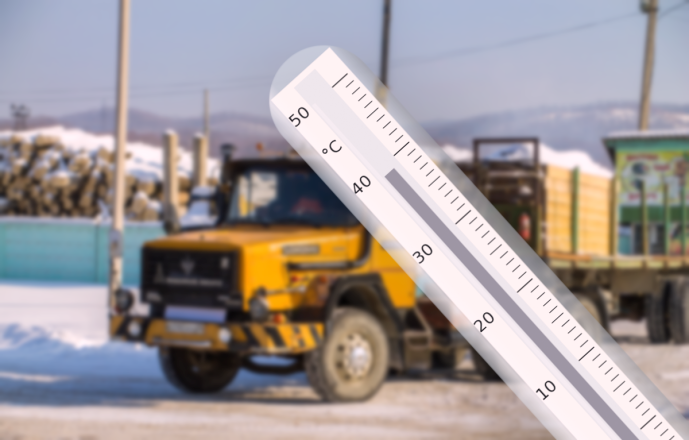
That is **39** °C
